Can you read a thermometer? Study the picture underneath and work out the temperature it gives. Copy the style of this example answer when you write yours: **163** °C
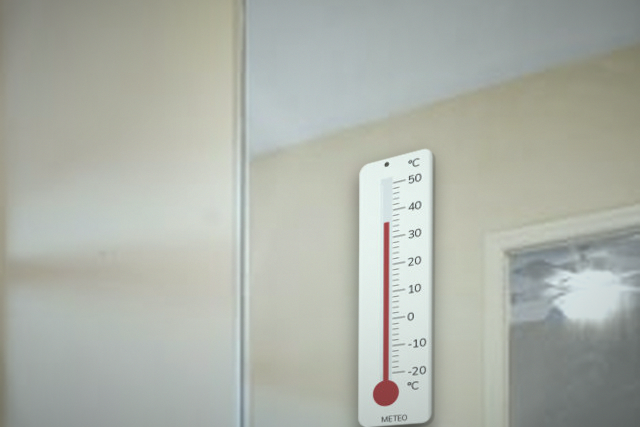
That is **36** °C
